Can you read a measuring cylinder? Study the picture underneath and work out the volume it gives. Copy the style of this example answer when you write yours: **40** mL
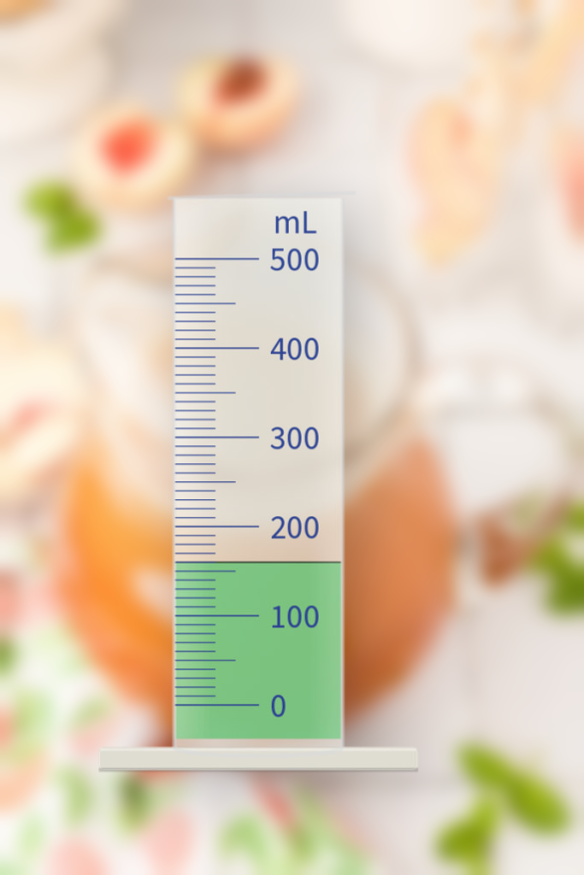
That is **160** mL
